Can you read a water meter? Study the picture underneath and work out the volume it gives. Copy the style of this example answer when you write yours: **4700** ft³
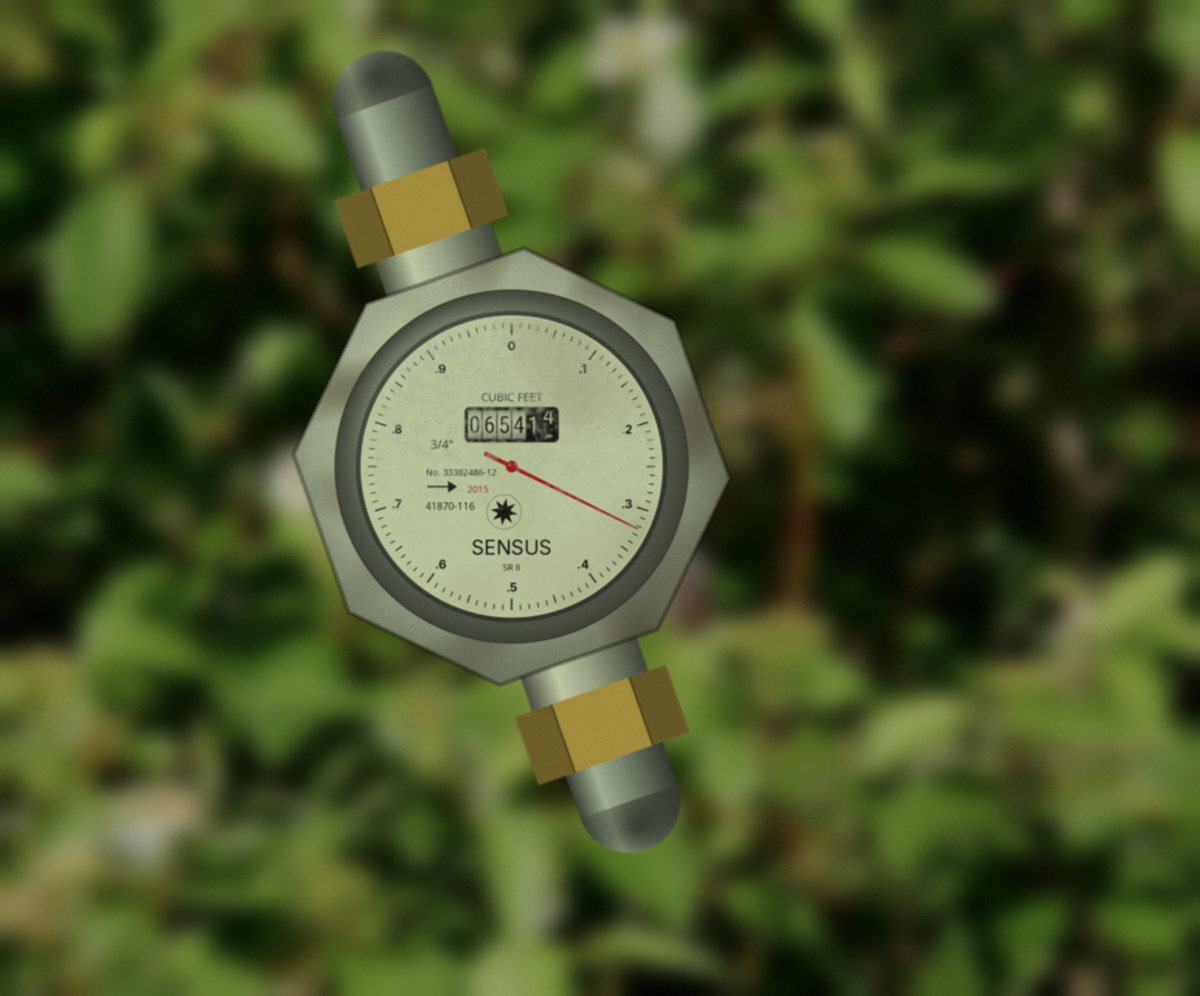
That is **65414.32** ft³
